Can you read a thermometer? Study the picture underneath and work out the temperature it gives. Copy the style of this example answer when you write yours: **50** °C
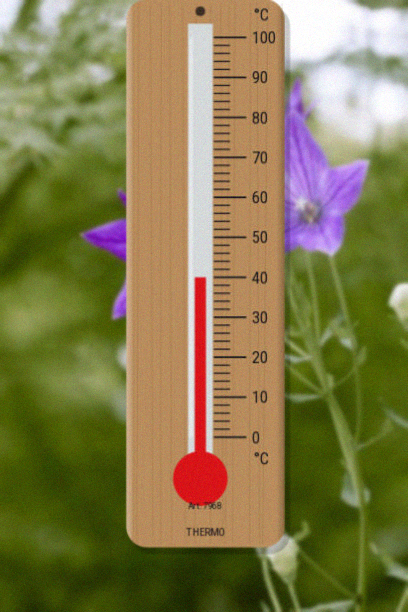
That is **40** °C
